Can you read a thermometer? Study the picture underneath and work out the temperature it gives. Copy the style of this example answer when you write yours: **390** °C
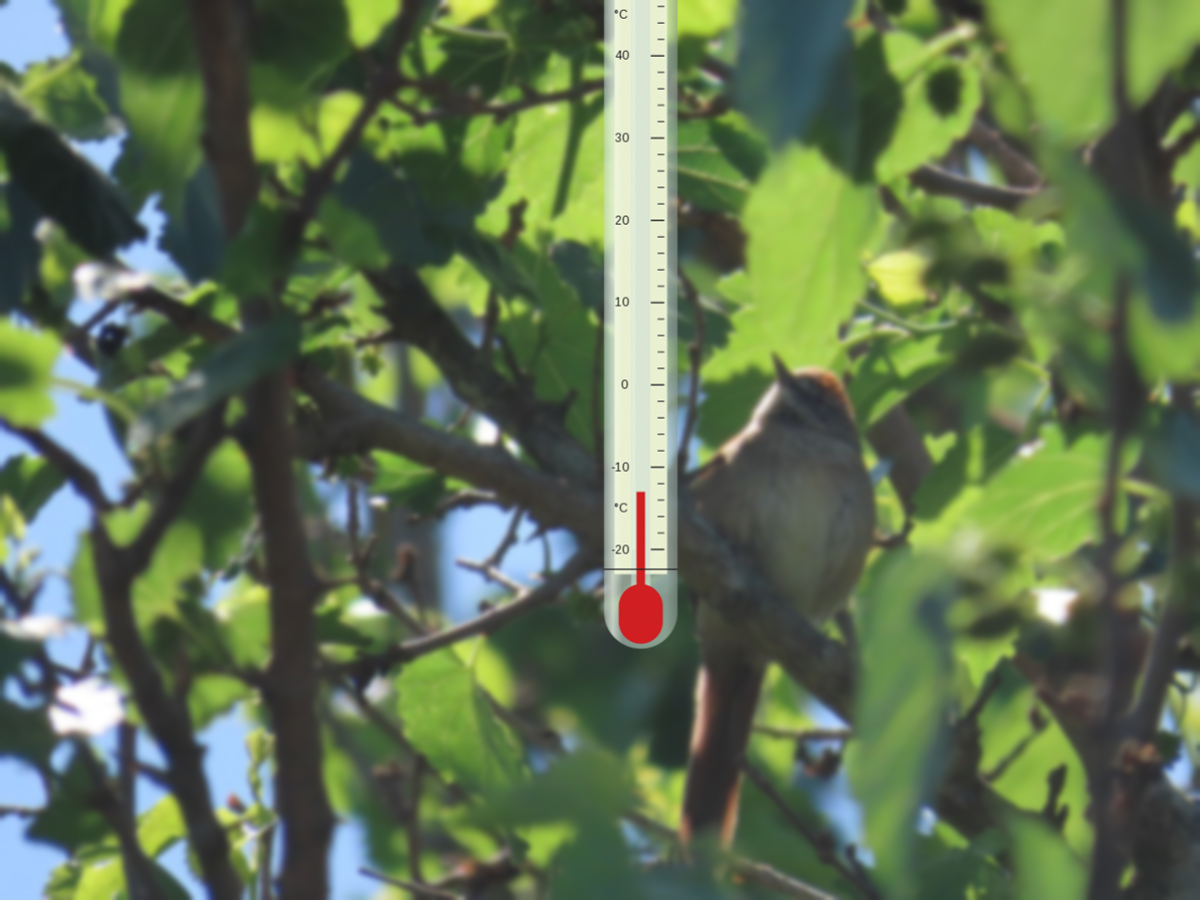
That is **-13** °C
